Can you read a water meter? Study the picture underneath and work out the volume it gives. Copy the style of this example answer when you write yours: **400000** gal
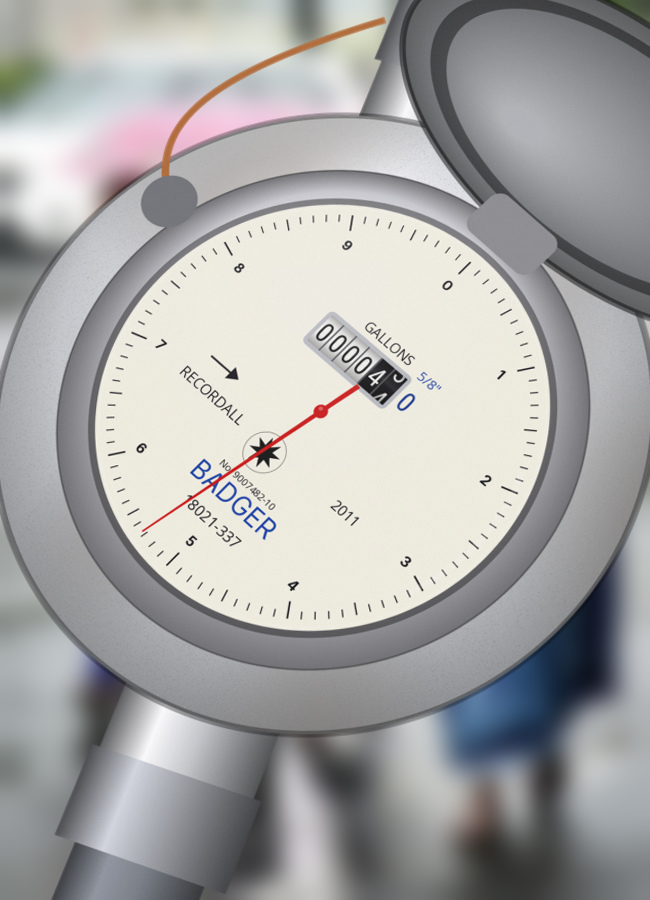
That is **435.3** gal
